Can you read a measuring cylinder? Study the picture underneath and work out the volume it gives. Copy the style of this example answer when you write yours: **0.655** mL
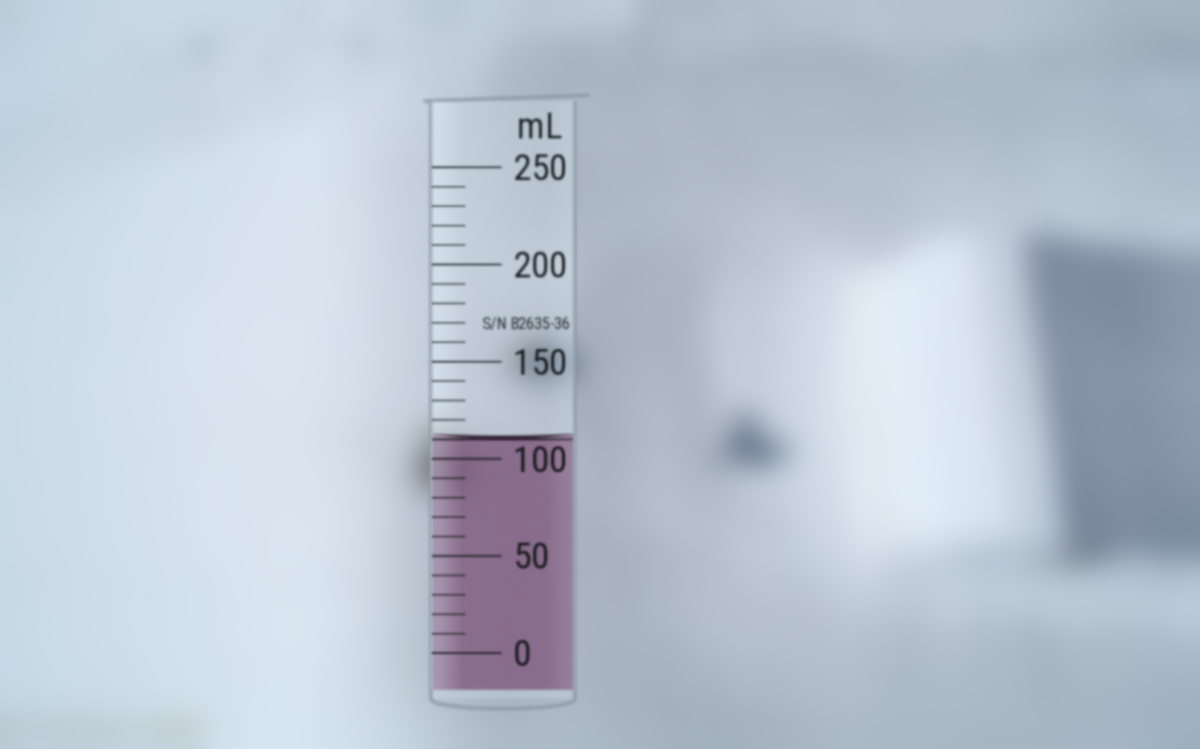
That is **110** mL
